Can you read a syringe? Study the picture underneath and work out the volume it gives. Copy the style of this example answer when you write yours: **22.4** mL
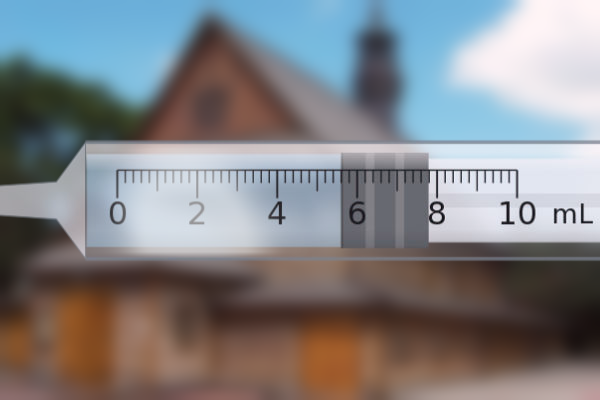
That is **5.6** mL
